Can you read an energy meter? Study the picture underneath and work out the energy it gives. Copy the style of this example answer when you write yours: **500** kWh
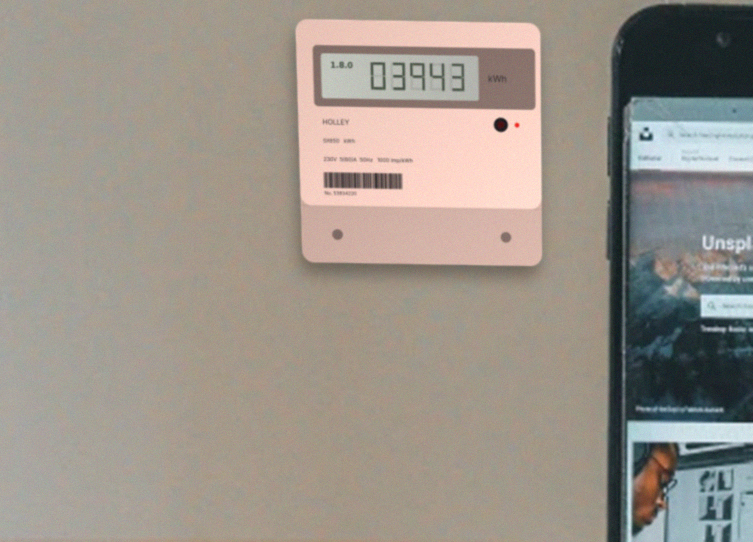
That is **3943** kWh
